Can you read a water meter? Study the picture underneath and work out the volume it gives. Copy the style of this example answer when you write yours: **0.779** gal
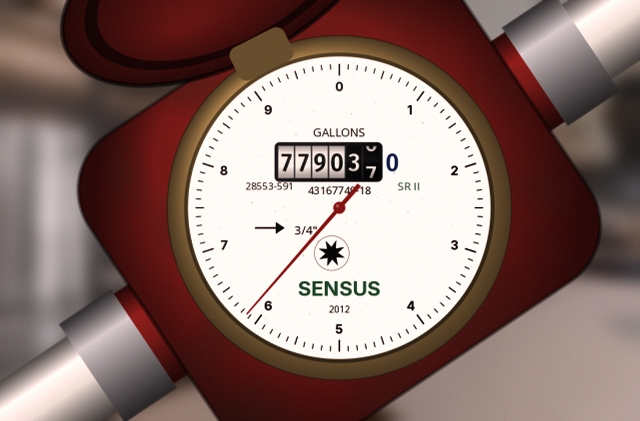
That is **7790366.1** gal
